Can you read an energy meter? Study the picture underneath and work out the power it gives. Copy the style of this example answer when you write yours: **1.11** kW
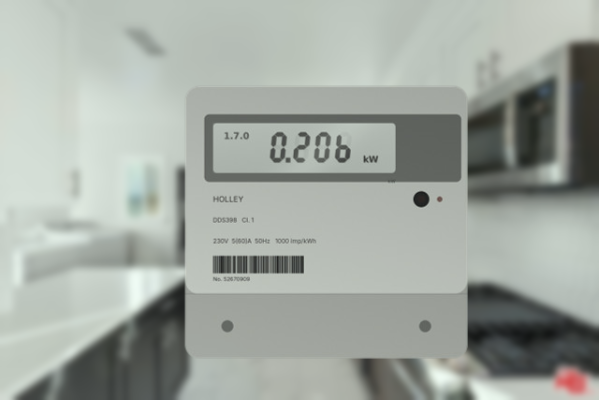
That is **0.206** kW
